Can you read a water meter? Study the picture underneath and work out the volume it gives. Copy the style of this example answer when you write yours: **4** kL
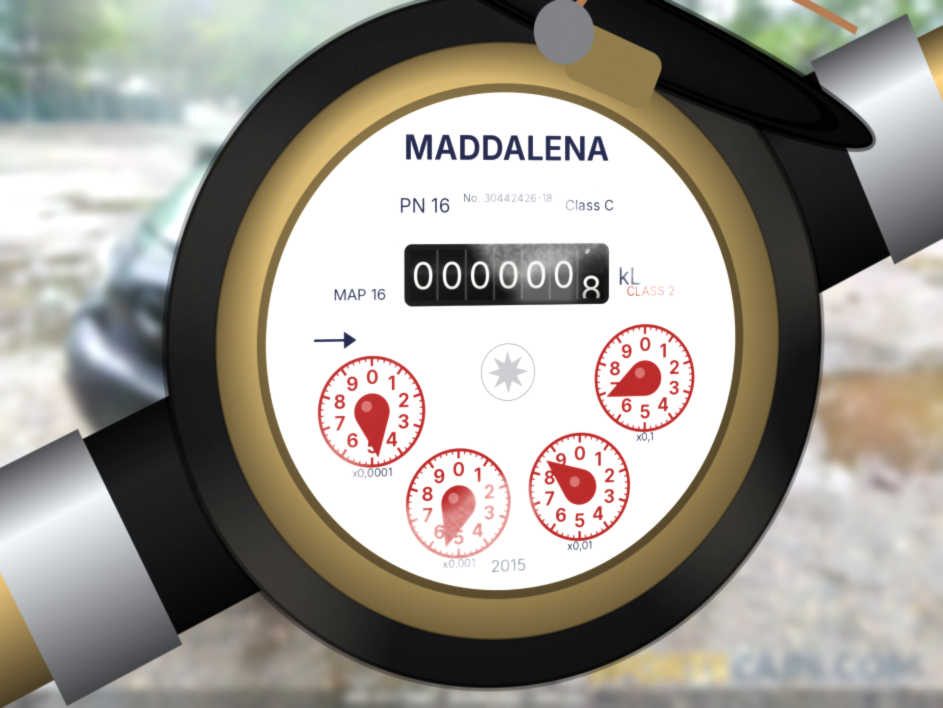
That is **7.6854** kL
